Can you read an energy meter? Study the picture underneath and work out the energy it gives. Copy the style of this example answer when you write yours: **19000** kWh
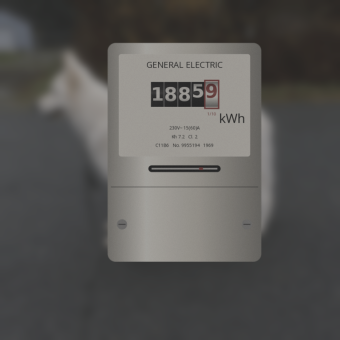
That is **1885.9** kWh
